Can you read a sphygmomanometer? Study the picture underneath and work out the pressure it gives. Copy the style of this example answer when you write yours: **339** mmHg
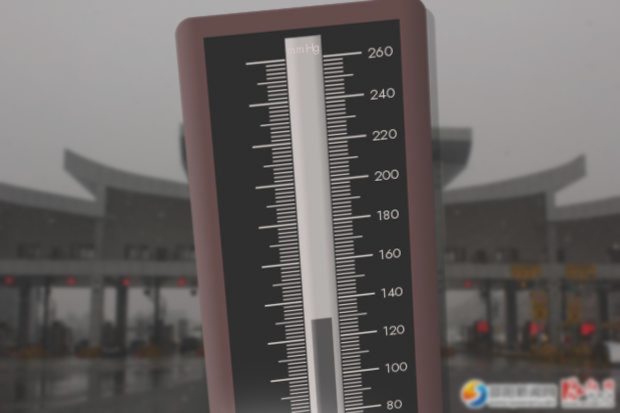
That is **130** mmHg
